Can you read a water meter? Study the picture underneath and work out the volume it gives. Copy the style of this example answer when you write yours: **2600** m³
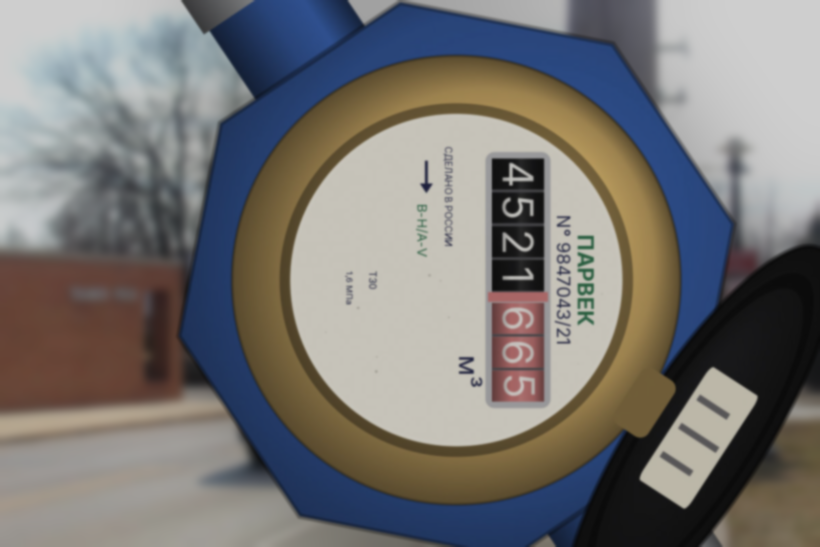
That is **4521.665** m³
